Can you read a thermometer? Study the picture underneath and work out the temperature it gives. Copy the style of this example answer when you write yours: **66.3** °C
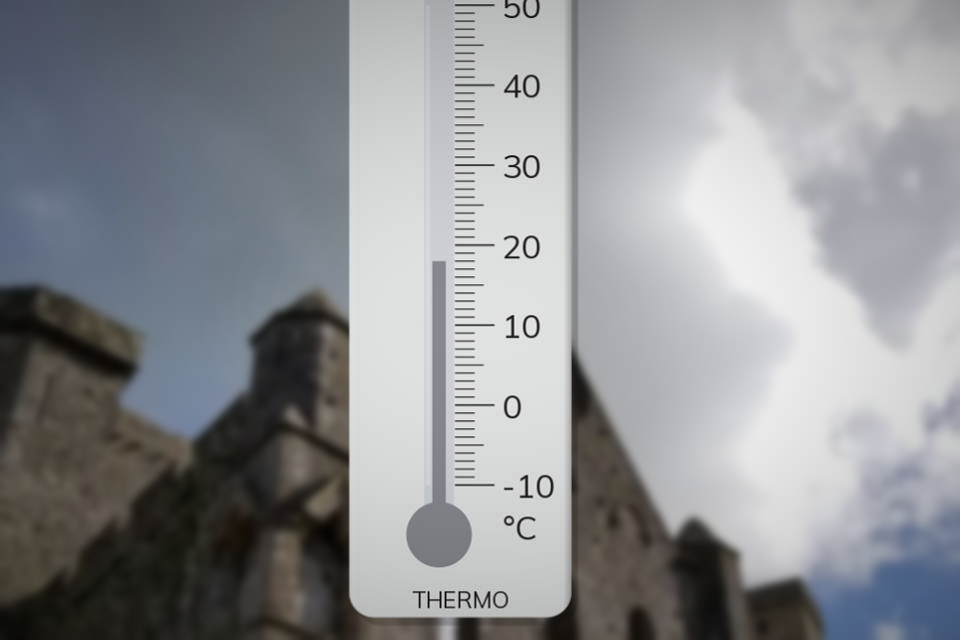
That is **18** °C
